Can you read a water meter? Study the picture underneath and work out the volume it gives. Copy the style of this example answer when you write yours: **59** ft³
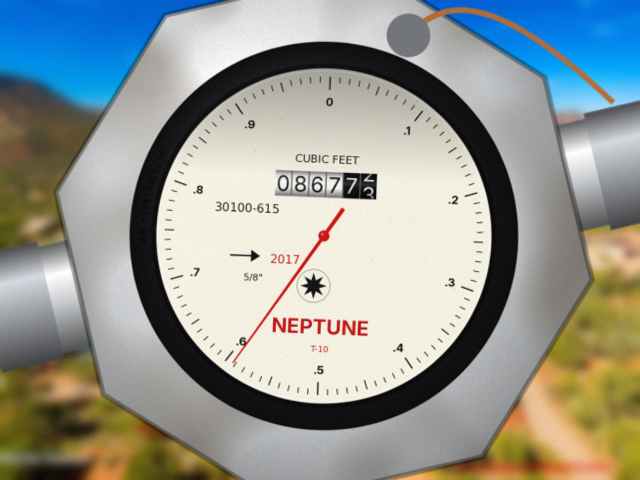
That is **86772.59** ft³
